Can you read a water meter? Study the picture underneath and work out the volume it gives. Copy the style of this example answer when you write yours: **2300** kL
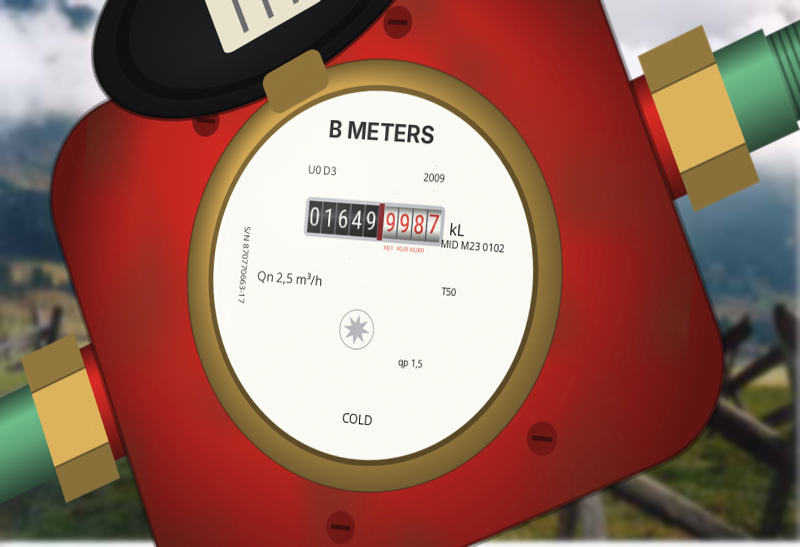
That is **1649.9987** kL
